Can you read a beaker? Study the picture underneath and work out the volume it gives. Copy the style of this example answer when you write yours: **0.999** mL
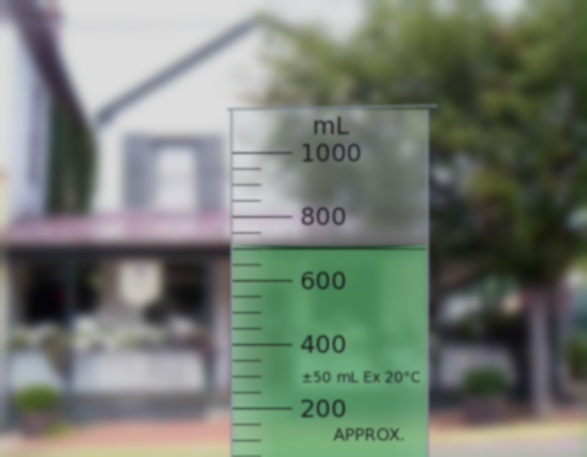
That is **700** mL
